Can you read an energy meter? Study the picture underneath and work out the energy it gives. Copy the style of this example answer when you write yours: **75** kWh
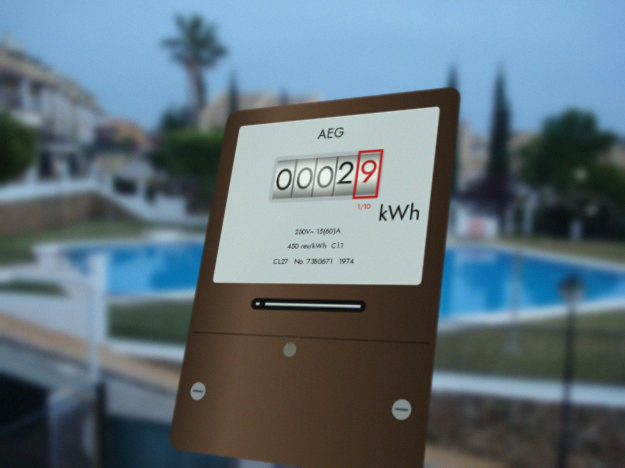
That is **2.9** kWh
